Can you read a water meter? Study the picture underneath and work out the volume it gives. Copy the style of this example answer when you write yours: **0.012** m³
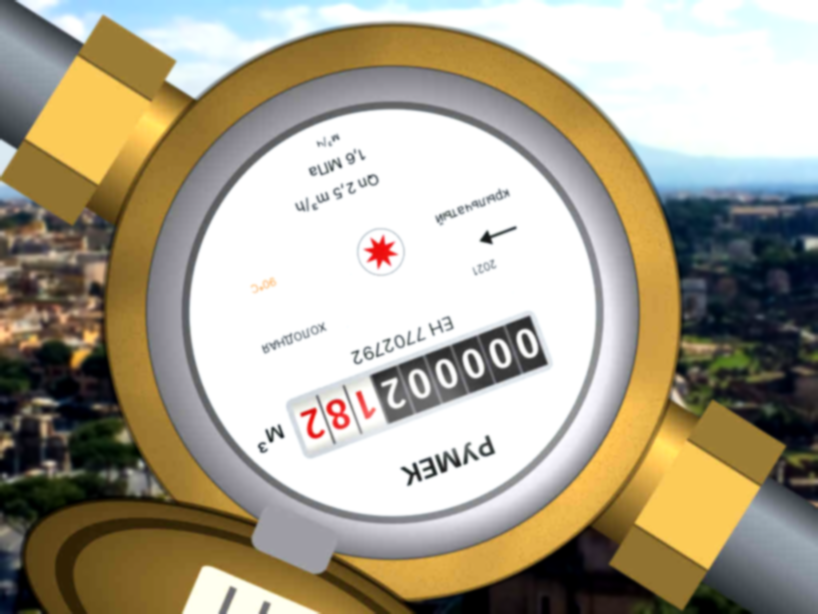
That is **2.182** m³
